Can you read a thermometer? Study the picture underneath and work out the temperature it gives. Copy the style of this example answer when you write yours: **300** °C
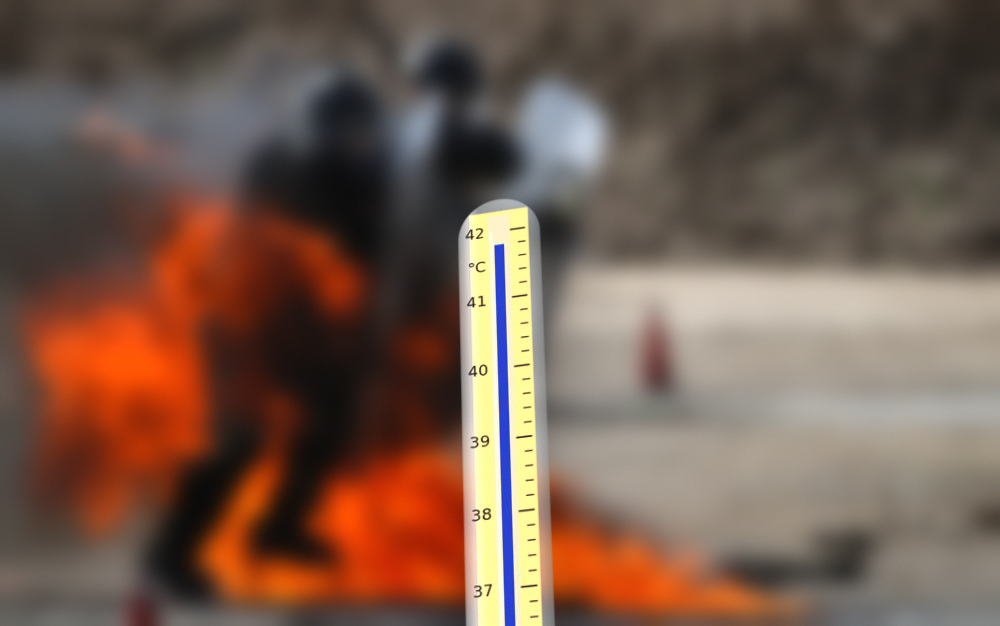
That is **41.8** °C
